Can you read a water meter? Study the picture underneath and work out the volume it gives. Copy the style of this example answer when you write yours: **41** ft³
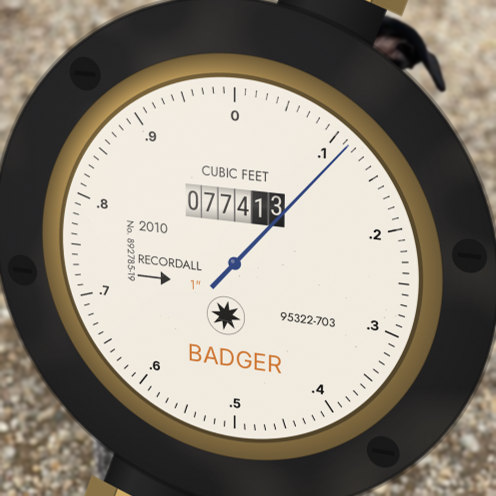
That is **77413.11** ft³
